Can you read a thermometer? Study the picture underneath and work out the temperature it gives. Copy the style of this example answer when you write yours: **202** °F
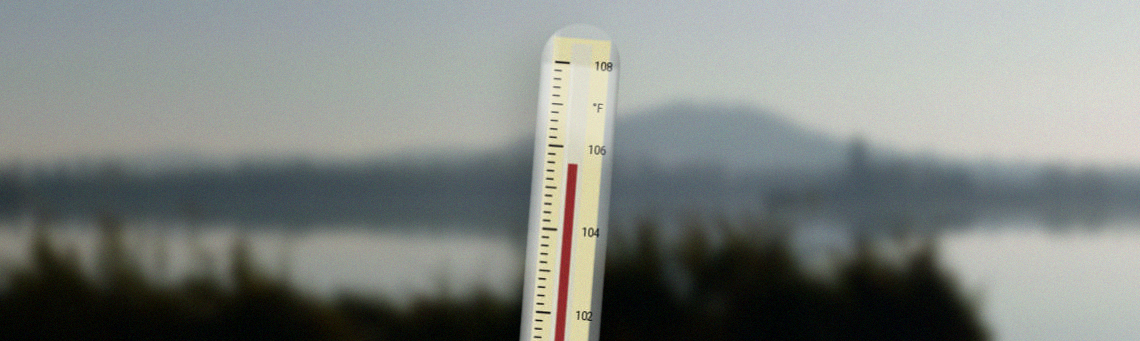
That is **105.6** °F
